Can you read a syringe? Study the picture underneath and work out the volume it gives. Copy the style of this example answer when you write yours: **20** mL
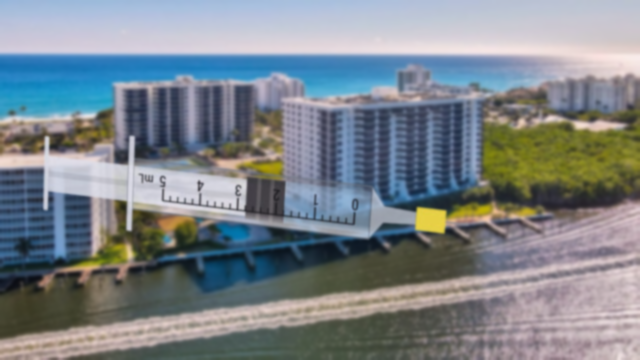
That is **1.8** mL
